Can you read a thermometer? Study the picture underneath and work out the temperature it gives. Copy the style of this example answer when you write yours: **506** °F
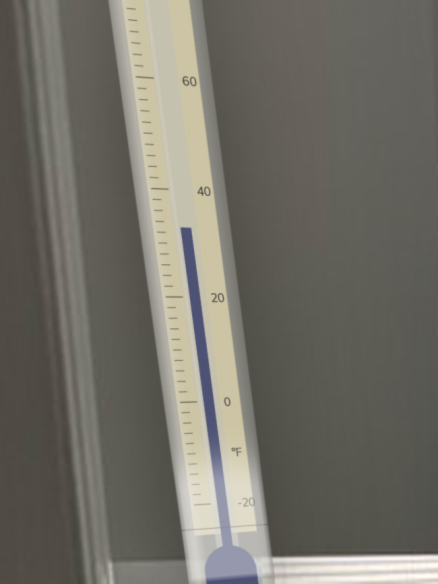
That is **33** °F
